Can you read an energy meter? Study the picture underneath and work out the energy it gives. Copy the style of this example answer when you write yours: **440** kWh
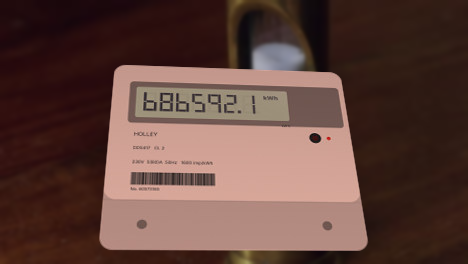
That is **686592.1** kWh
